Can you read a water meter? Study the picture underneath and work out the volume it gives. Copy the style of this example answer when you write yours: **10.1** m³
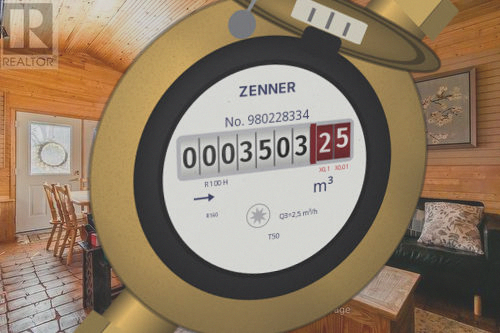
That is **3503.25** m³
